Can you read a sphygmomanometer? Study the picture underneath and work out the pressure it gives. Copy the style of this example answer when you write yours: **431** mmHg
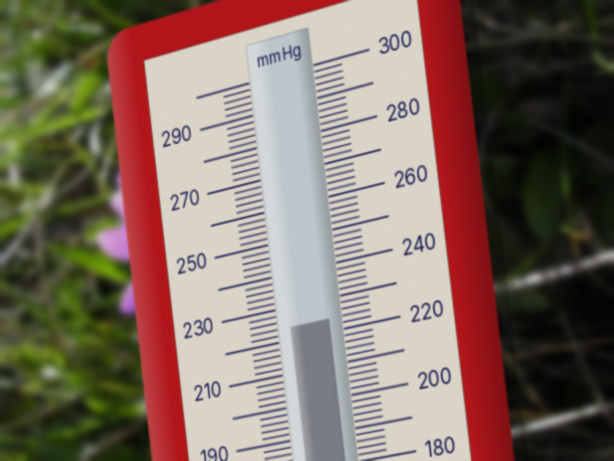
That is **224** mmHg
